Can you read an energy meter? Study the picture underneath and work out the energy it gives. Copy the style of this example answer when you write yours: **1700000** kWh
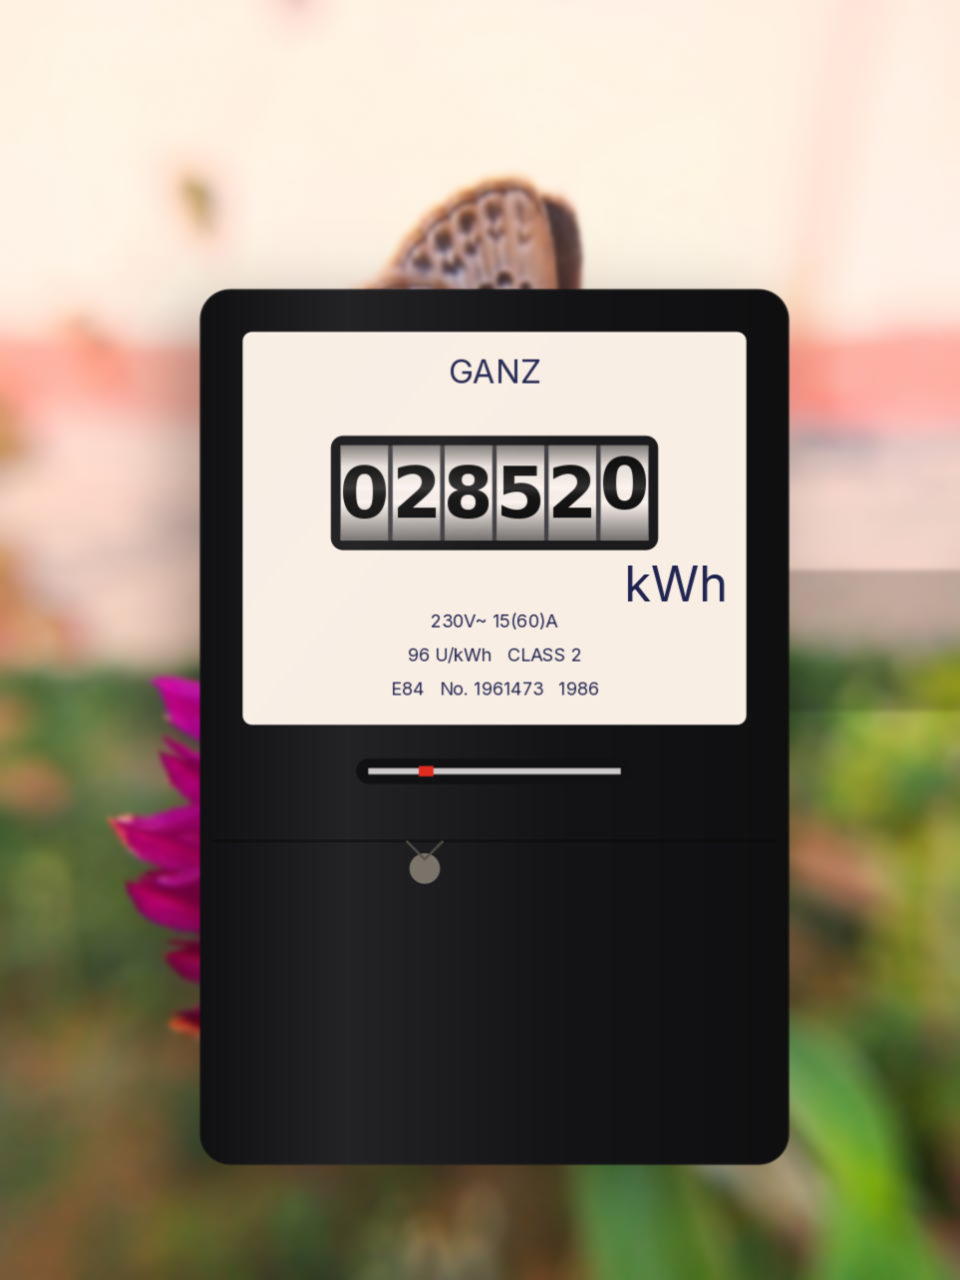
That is **28520** kWh
